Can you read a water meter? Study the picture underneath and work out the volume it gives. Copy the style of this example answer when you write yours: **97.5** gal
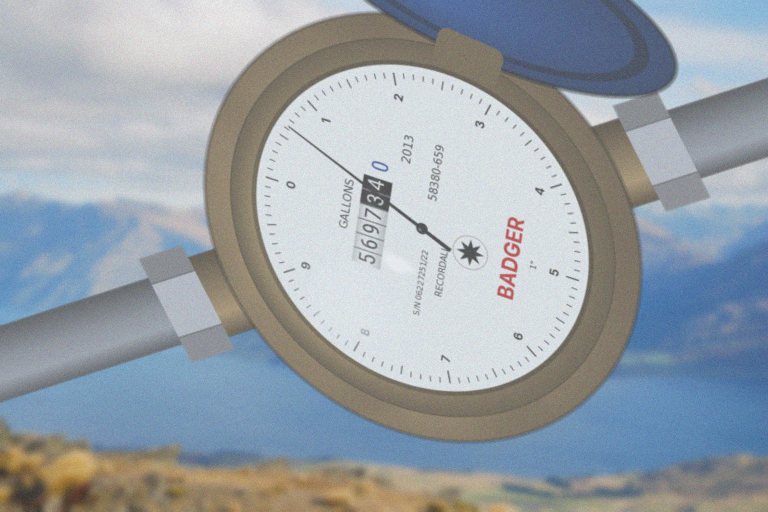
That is **5697340.6** gal
